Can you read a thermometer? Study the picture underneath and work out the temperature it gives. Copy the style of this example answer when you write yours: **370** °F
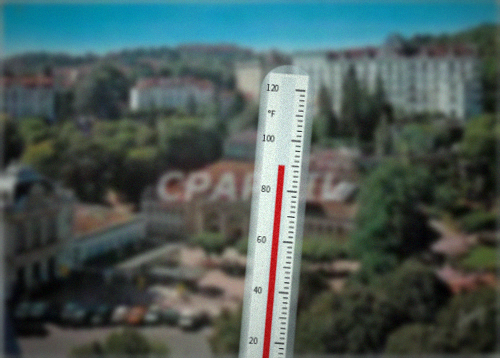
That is **90** °F
